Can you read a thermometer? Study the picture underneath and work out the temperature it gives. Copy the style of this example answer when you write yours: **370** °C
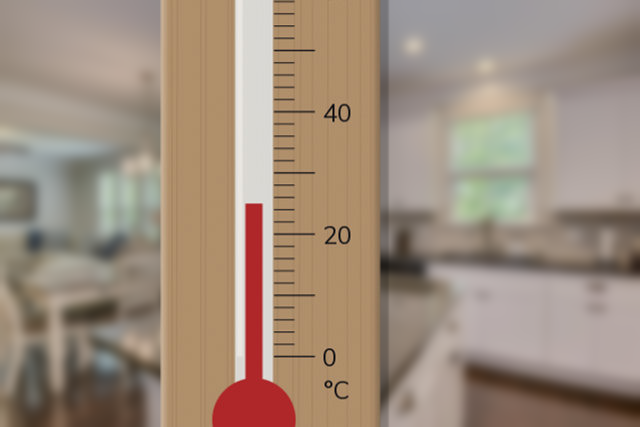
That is **25** °C
